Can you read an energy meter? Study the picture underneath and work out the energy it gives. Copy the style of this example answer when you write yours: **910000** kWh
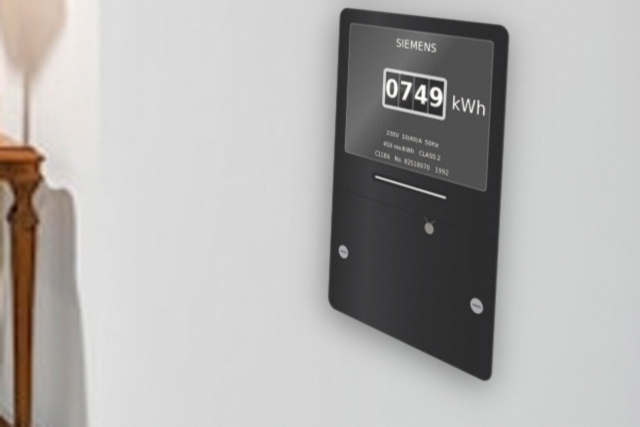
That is **749** kWh
